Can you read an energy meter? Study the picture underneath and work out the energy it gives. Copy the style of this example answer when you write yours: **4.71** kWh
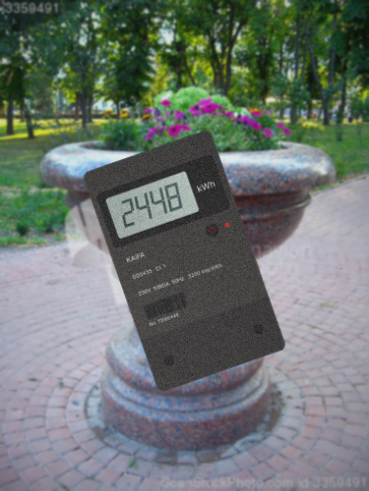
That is **2448** kWh
